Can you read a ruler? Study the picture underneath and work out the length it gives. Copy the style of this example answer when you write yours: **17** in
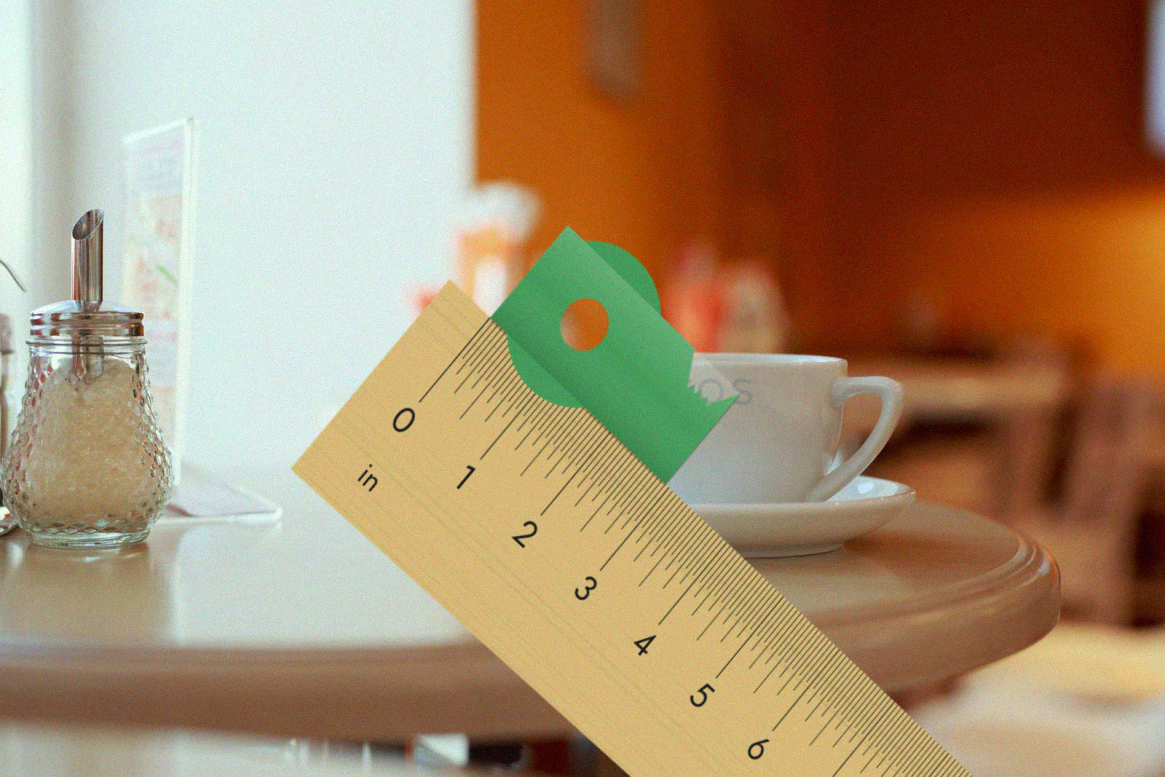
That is **2.9375** in
